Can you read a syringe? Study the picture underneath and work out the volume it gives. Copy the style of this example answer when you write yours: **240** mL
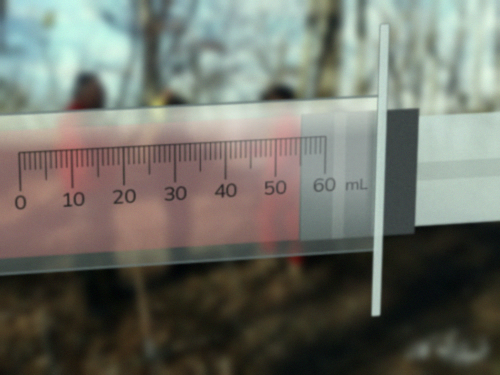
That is **55** mL
